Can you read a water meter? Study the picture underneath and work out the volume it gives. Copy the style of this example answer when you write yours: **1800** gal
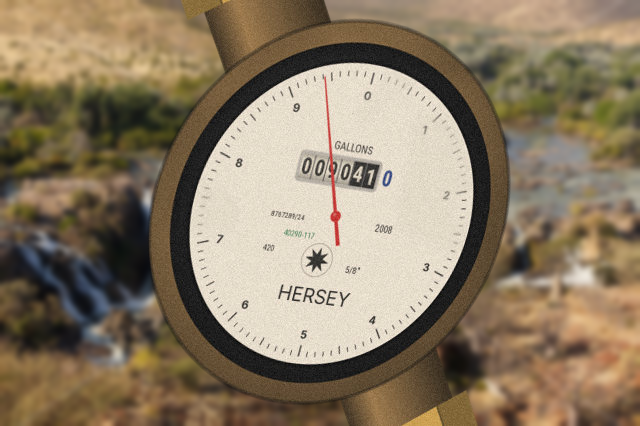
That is **90409.4** gal
